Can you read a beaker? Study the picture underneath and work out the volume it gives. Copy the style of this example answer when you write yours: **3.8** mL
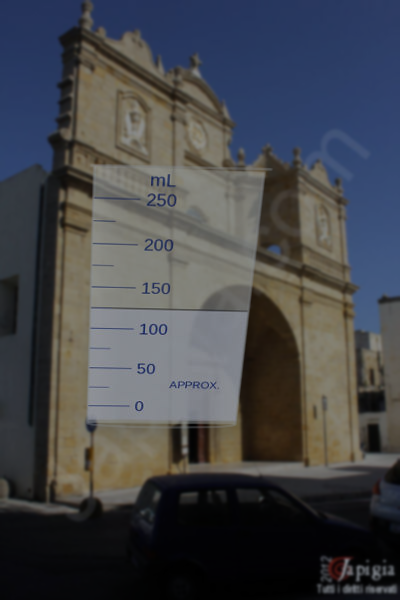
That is **125** mL
